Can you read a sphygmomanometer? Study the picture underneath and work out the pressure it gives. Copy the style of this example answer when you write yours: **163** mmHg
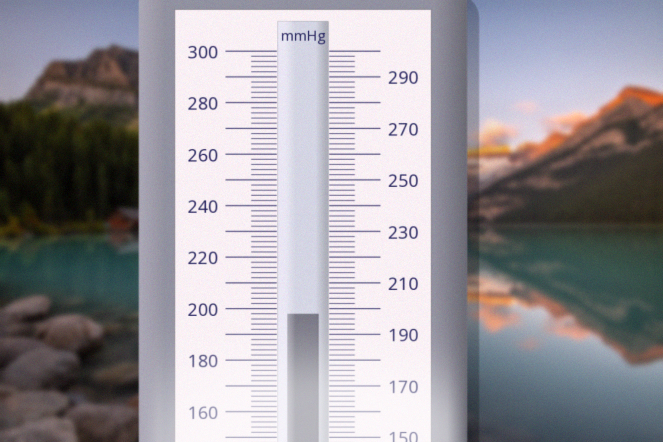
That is **198** mmHg
